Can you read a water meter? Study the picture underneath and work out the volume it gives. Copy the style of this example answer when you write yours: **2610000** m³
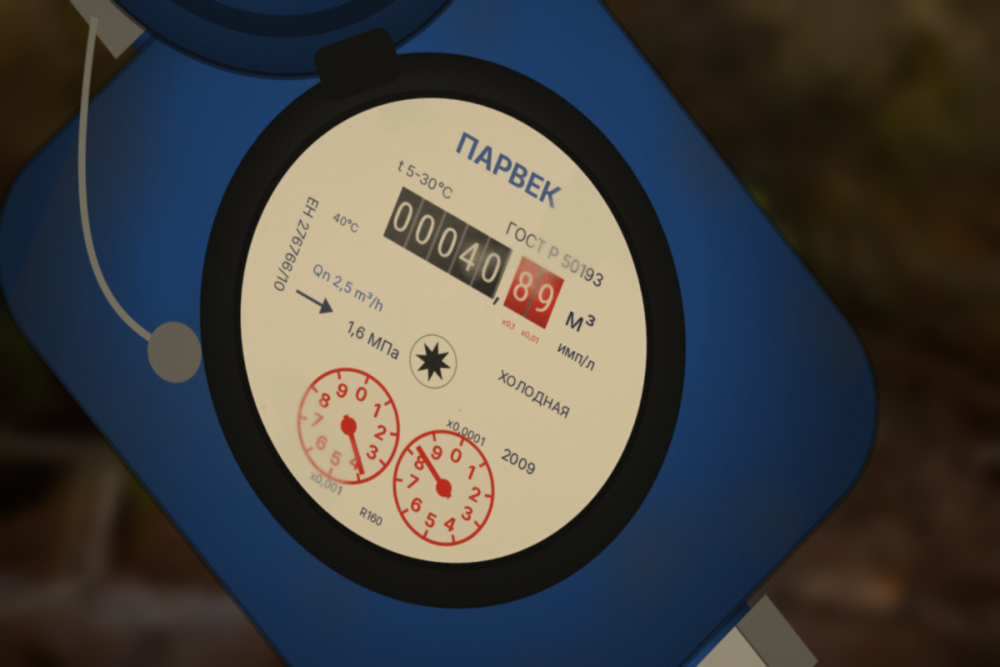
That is **40.8938** m³
